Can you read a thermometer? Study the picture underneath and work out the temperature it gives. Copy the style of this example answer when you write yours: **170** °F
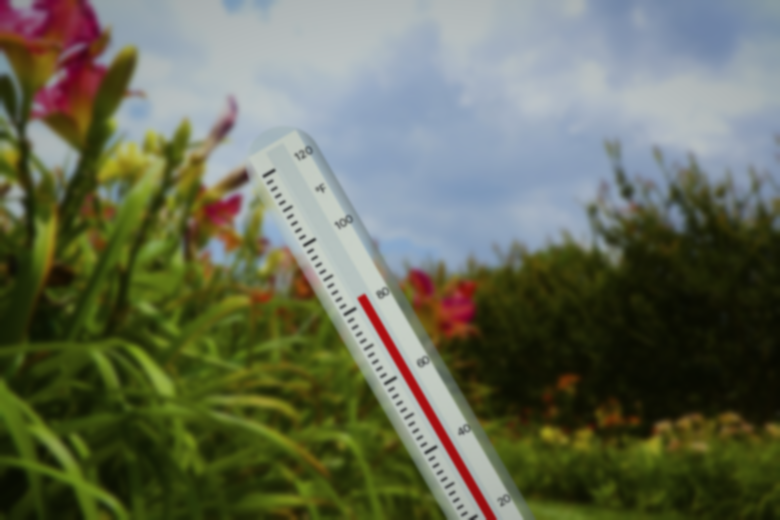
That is **82** °F
